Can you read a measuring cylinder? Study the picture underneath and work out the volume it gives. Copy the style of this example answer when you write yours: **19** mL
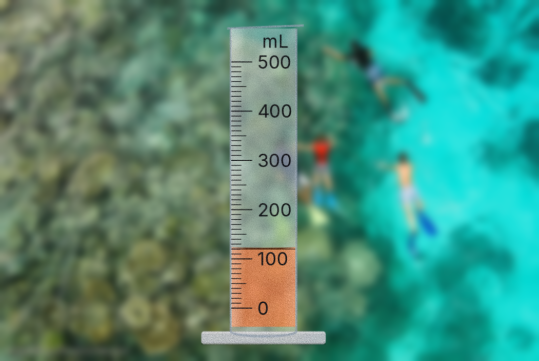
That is **120** mL
